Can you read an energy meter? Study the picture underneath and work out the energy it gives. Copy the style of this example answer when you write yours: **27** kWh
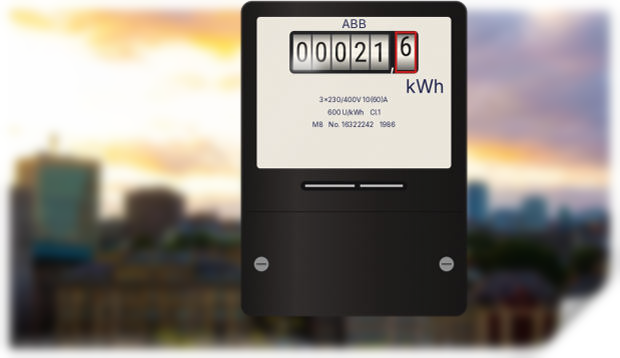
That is **21.6** kWh
